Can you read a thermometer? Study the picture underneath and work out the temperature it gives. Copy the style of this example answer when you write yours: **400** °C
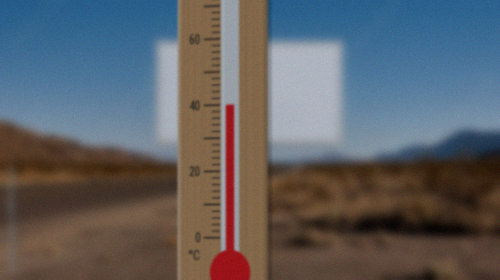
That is **40** °C
